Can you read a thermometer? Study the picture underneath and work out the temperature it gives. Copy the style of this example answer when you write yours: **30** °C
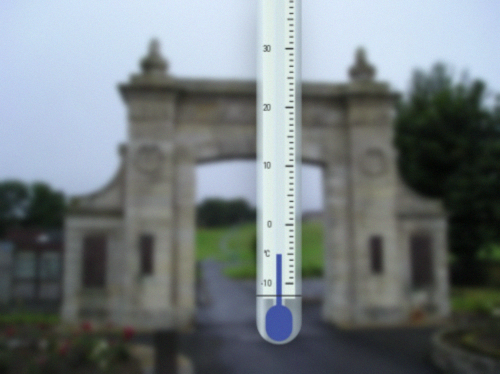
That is **-5** °C
